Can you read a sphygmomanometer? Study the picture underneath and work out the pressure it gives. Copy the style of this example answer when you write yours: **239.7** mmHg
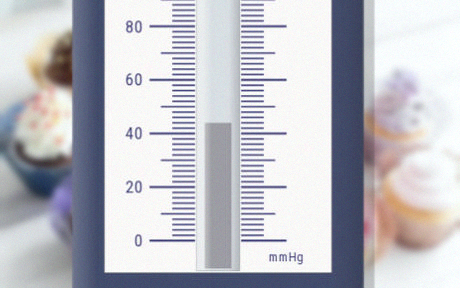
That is **44** mmHg
